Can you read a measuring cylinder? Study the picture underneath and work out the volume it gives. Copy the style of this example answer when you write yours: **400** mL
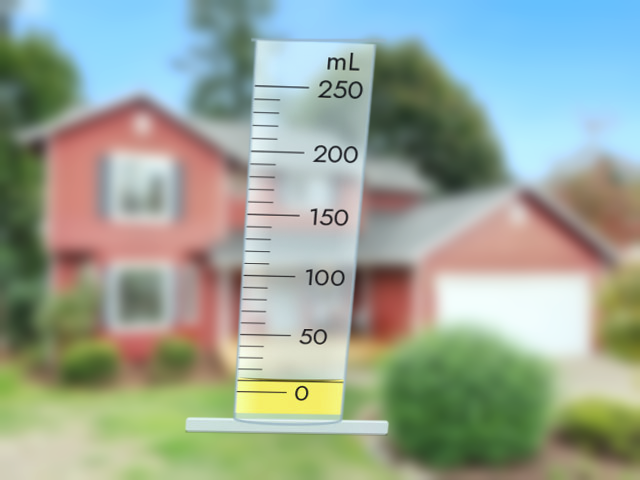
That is **10** mL
